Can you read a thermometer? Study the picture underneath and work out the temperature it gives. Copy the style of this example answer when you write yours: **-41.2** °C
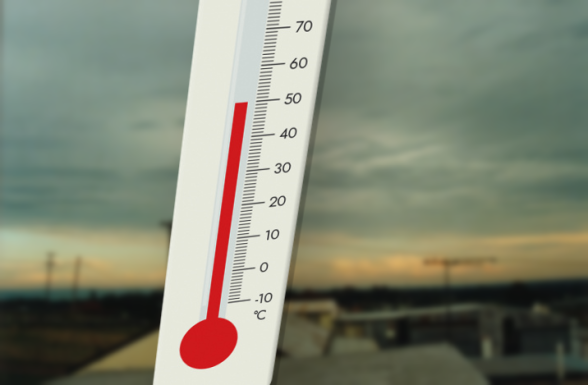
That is **50** °C
